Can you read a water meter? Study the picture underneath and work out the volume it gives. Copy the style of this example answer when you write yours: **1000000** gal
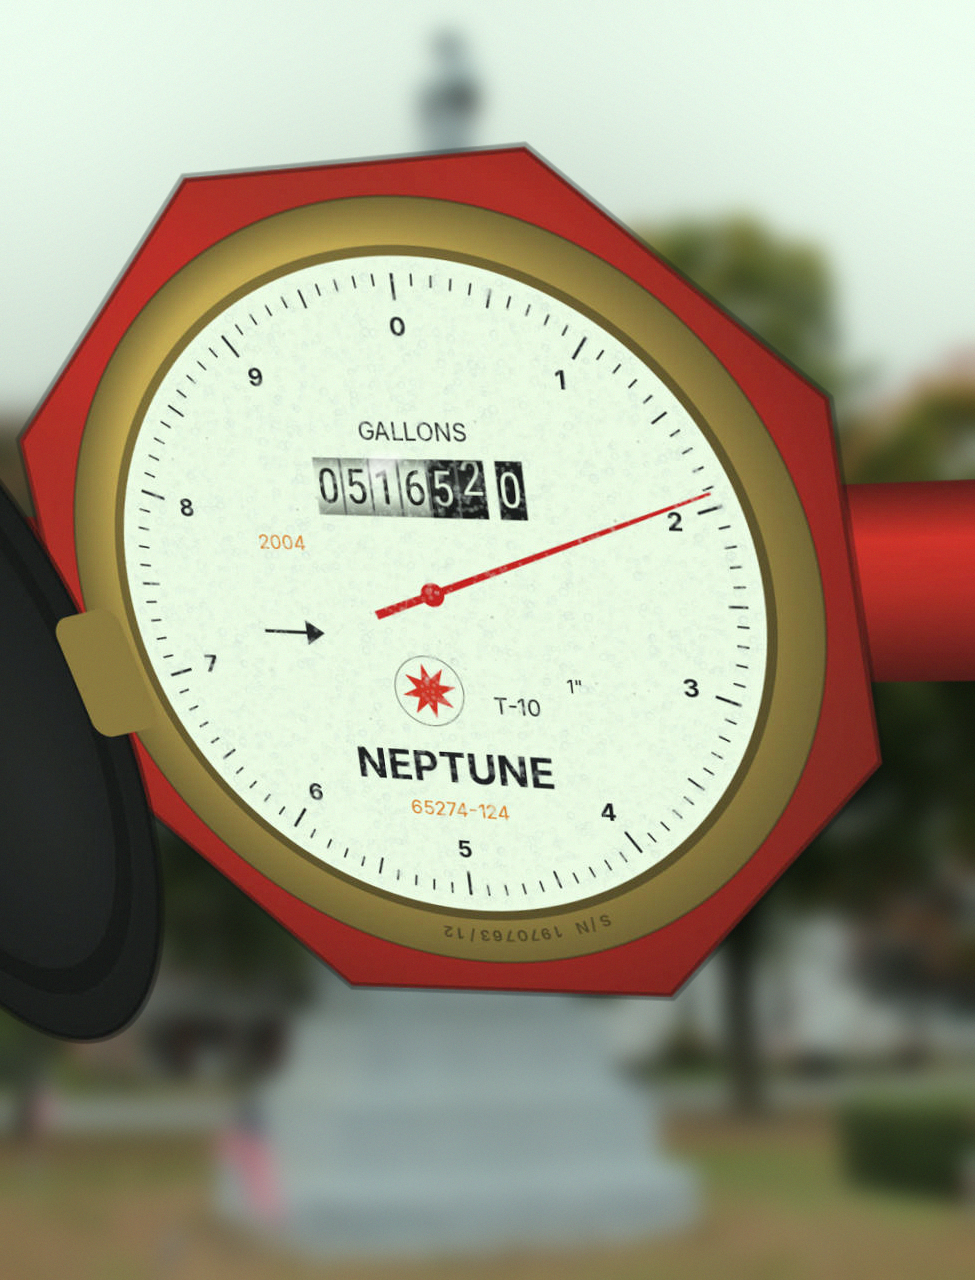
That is **516521.9** gal
